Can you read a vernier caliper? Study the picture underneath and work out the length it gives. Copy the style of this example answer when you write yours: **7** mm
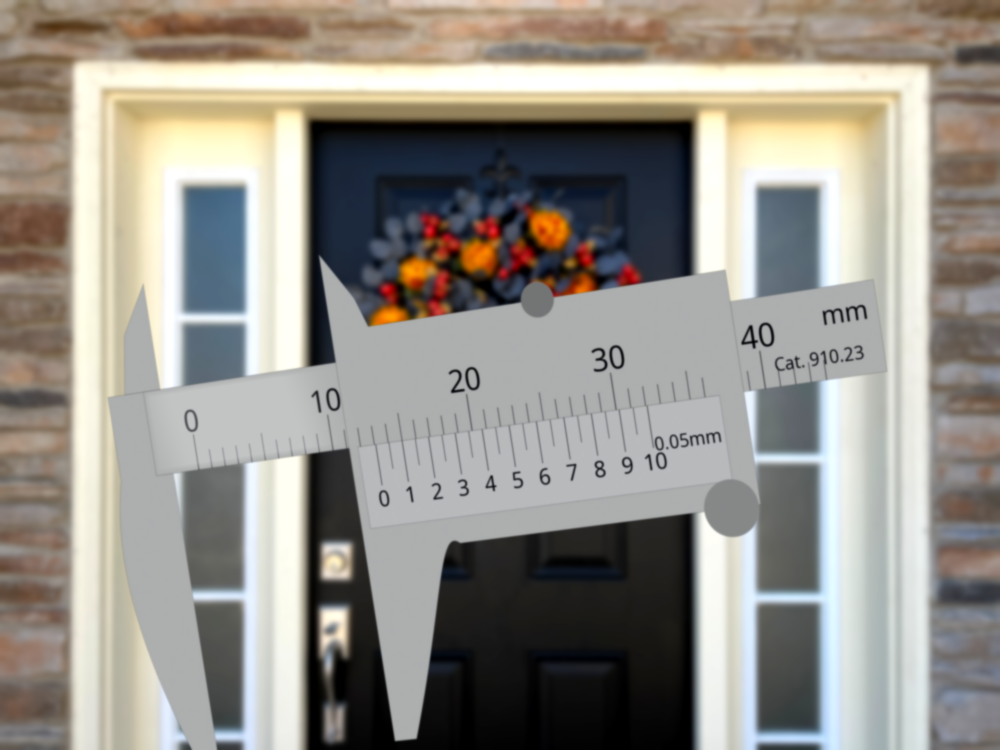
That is **13.1** mm
